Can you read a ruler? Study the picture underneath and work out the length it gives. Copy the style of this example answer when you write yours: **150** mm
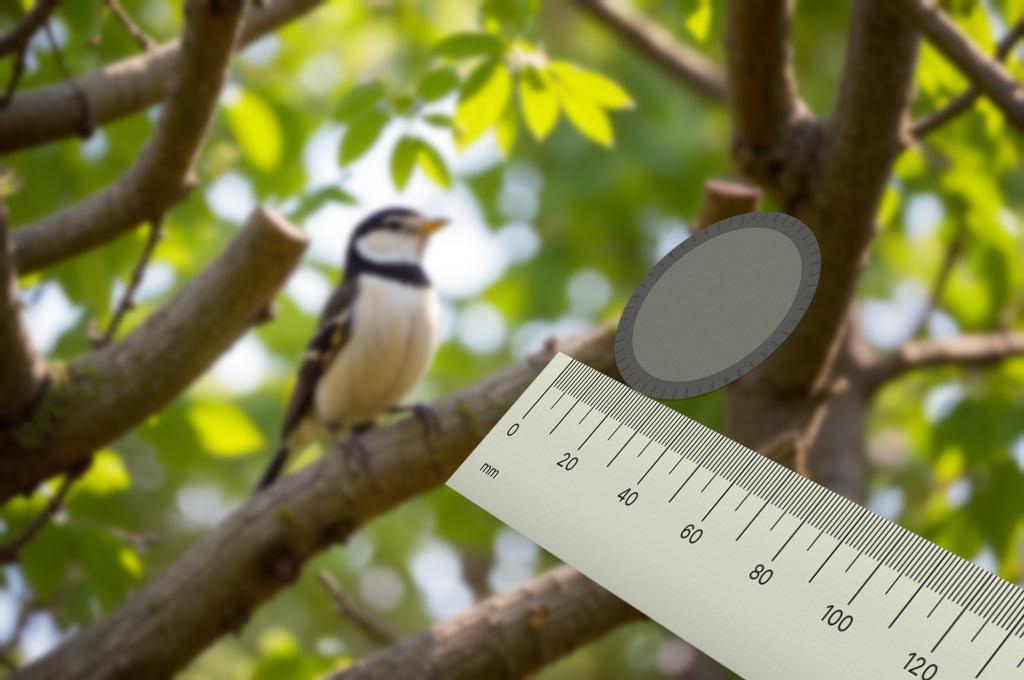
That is **46** mm
